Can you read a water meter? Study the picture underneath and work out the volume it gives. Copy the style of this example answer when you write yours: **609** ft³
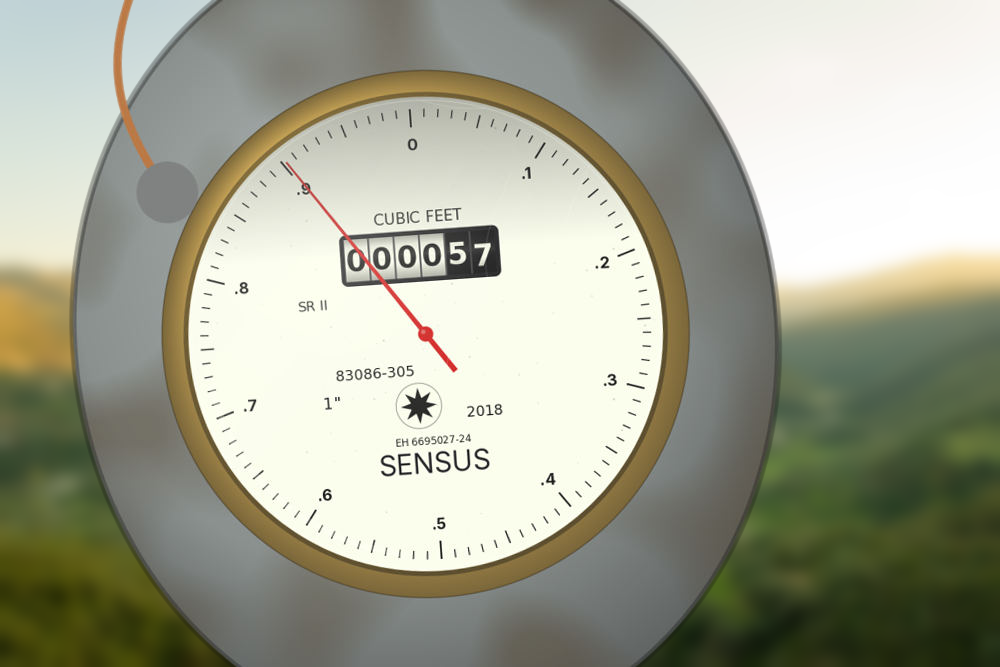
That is **56.90** ft³
